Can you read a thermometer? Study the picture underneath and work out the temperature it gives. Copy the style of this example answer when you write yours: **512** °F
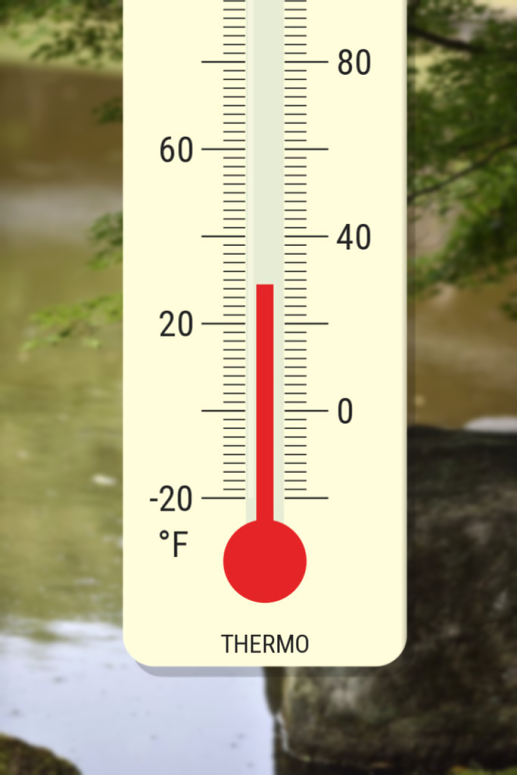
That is **29** °F
